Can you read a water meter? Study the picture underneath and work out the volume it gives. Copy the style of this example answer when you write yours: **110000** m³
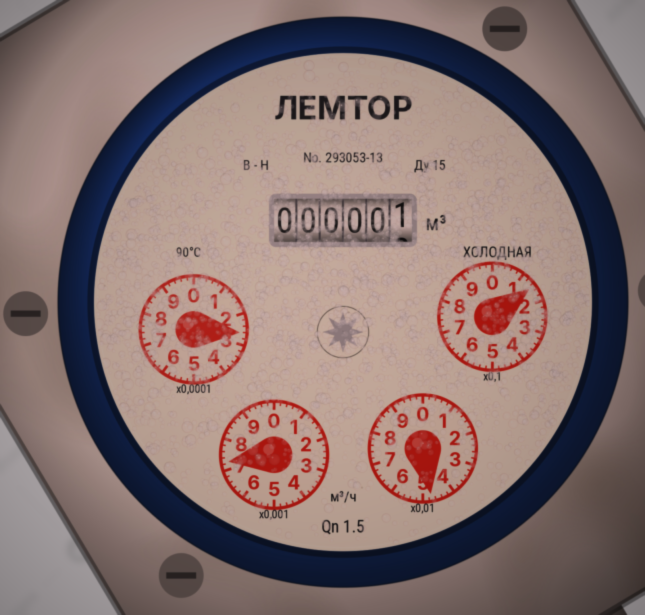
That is **1.1472** m³
